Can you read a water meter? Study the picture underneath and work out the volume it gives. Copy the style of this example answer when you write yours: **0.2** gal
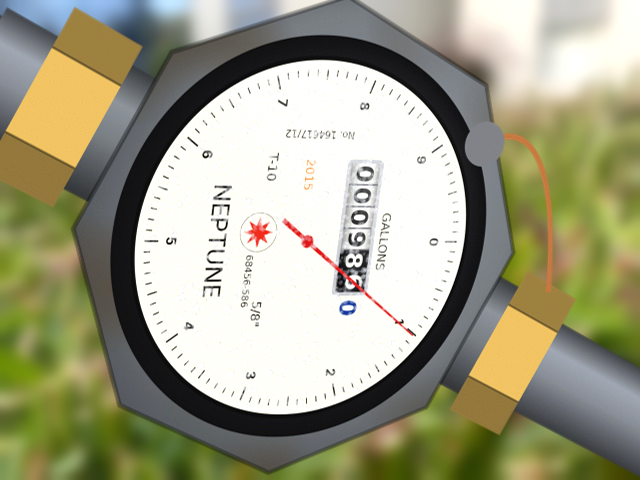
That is **9861.0** gal
